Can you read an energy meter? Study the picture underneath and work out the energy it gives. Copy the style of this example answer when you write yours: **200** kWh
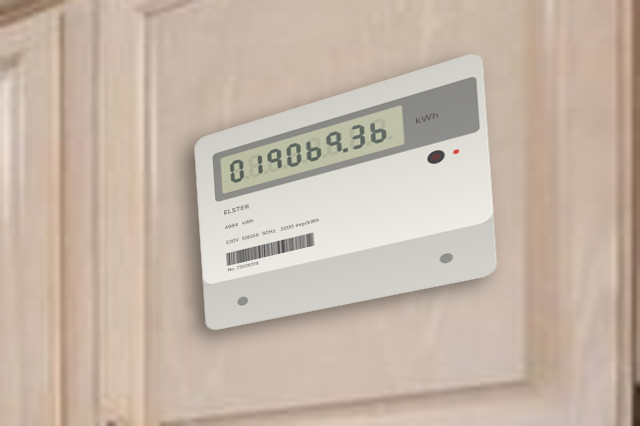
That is **19069.36** kWh
